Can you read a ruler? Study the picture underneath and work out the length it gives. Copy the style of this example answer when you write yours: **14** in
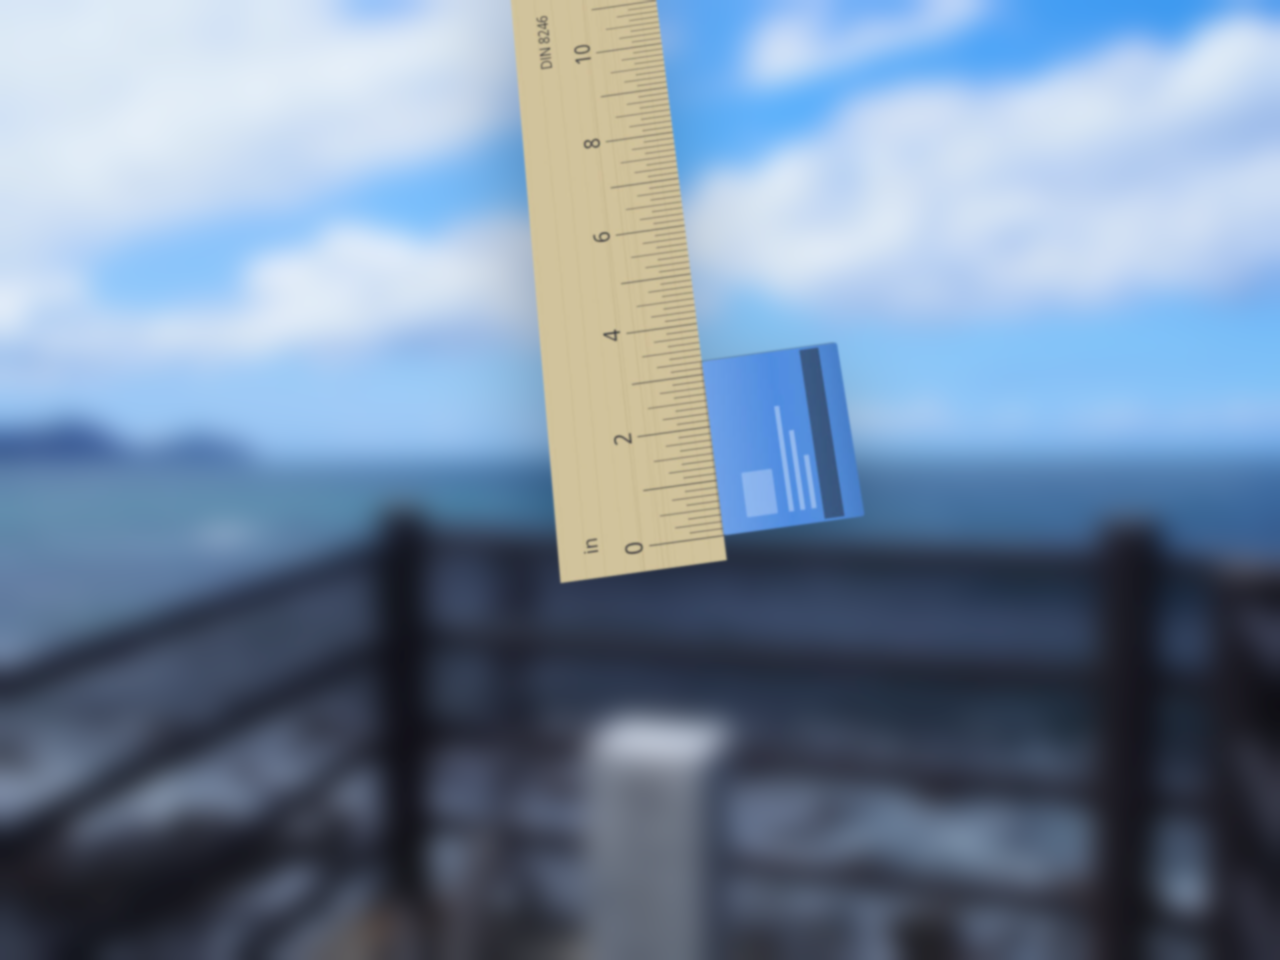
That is **3.25** in
